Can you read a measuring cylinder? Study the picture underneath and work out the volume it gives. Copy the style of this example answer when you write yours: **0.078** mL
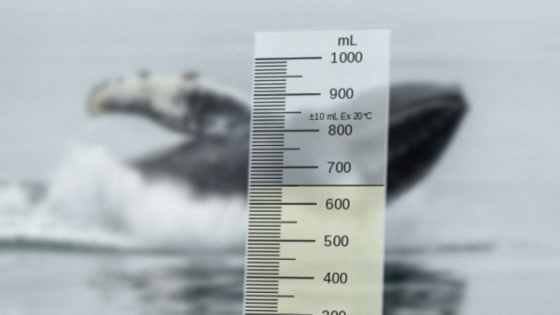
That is **650** mL
